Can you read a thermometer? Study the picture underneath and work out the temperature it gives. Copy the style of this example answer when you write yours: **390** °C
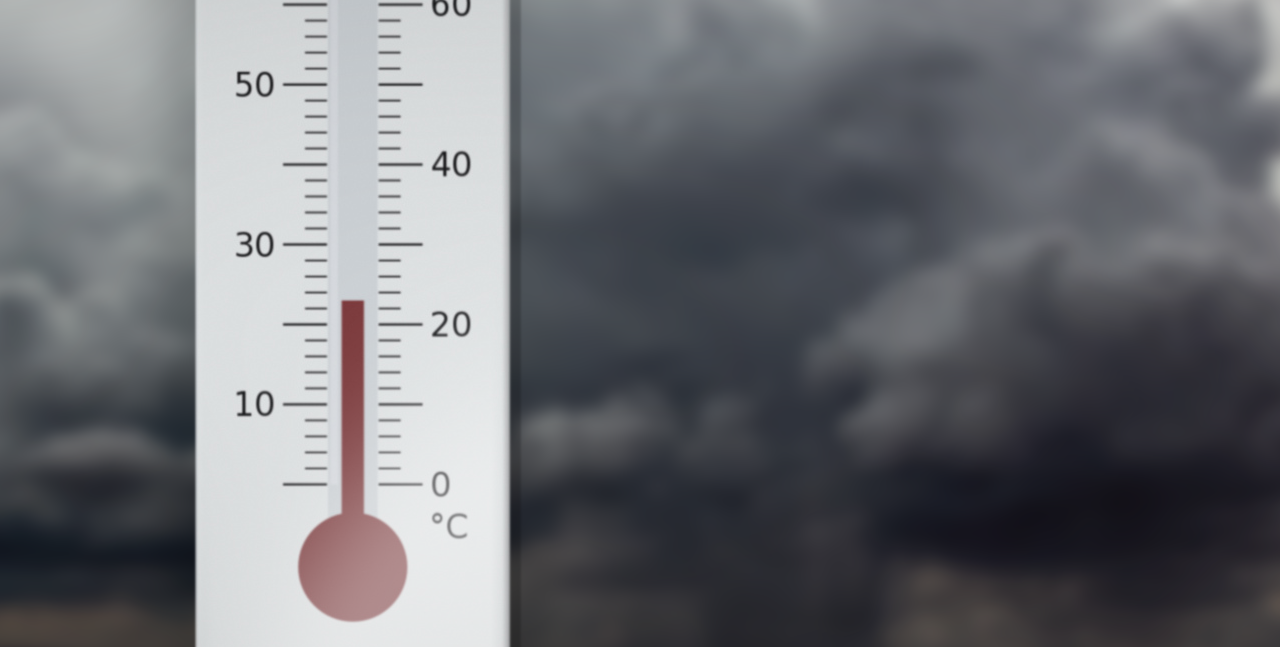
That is **23** °C
